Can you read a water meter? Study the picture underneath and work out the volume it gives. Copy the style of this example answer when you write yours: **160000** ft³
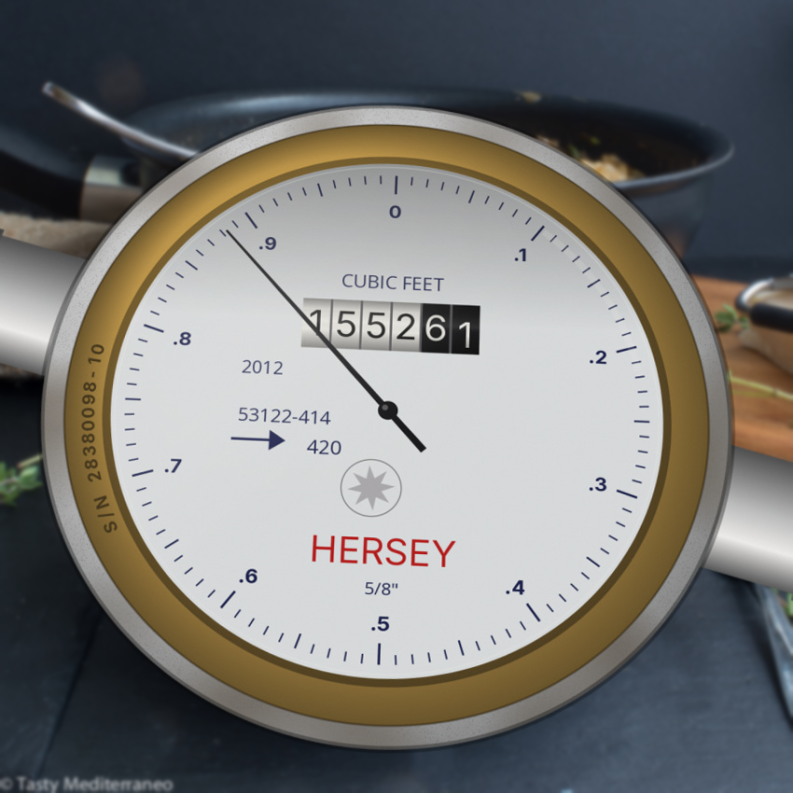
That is **155260.88** ft³
